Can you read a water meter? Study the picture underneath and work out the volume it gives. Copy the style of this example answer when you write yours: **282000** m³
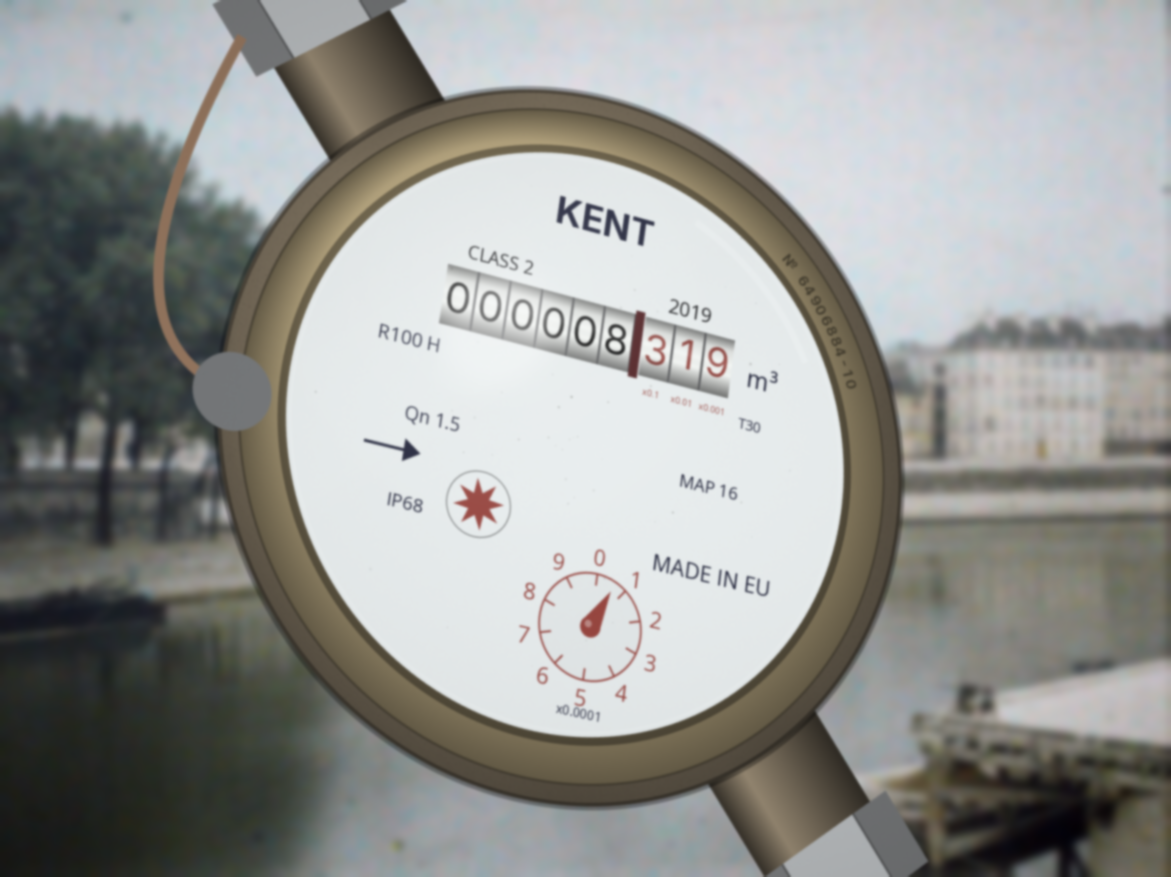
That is **8.3190** m³
